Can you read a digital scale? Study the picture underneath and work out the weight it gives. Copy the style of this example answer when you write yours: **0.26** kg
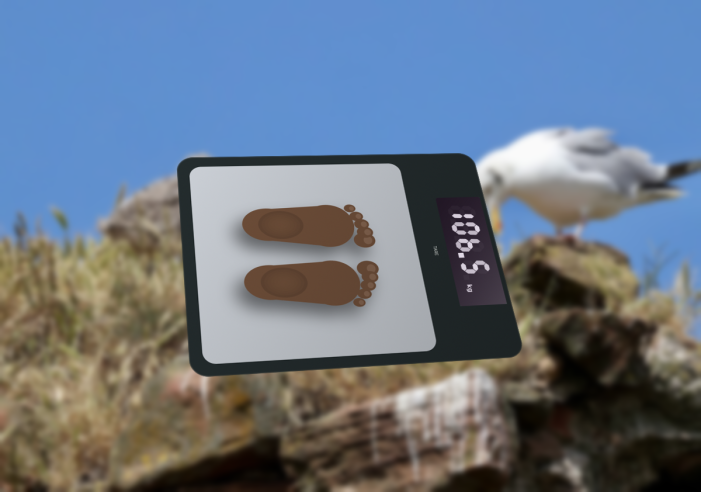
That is **106.5** kg
